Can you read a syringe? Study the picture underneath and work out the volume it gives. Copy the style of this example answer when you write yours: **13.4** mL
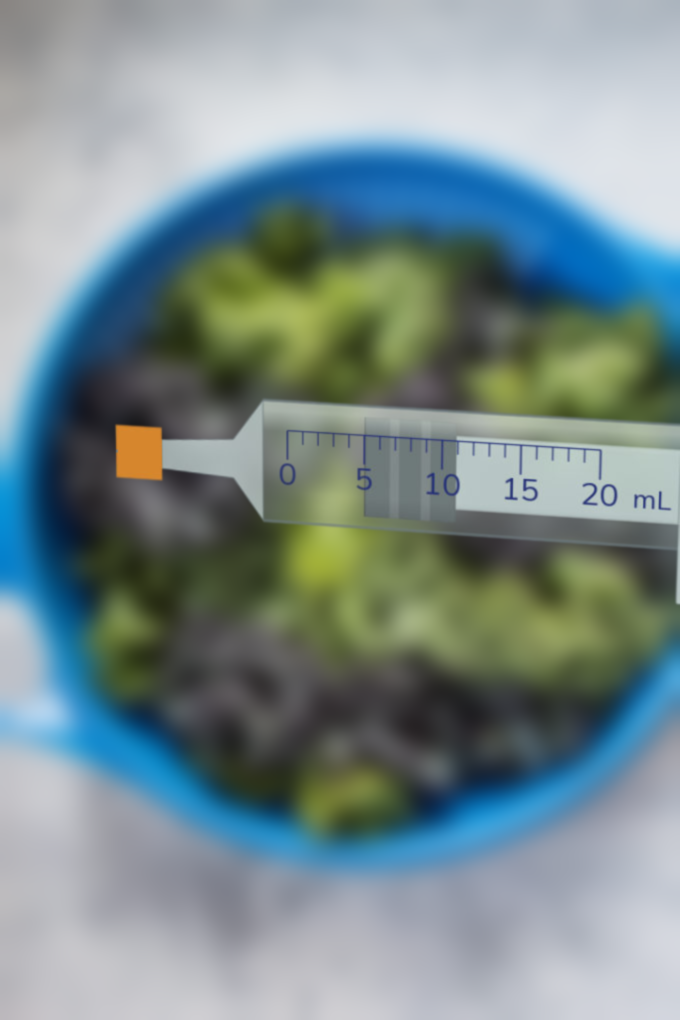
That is **5** mL
